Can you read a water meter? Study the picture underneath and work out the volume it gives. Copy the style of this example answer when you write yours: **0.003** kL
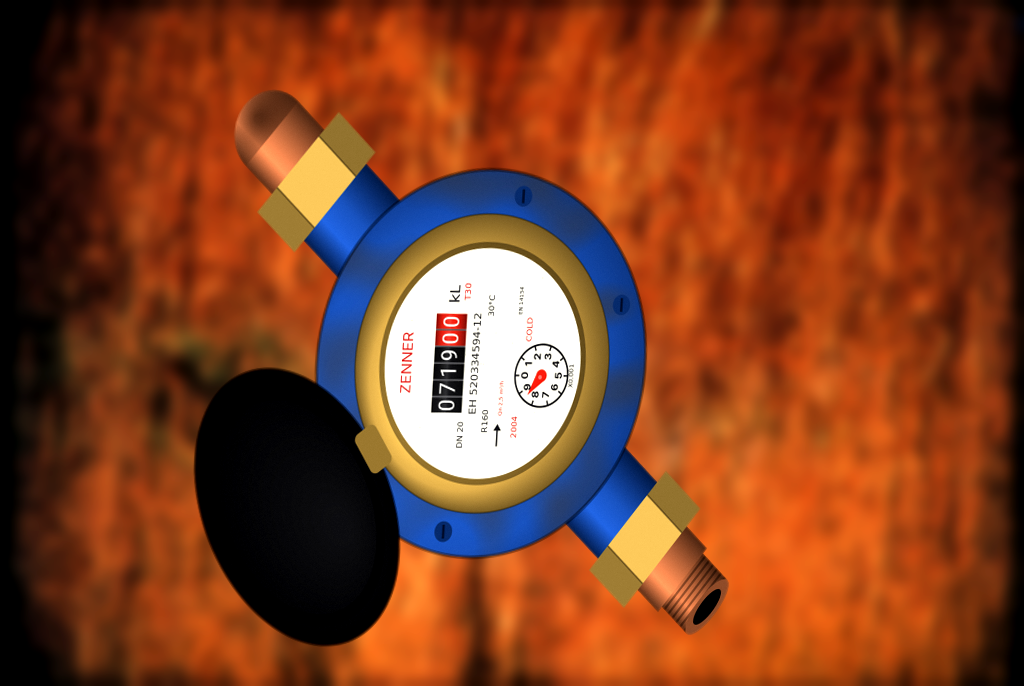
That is **719.008** kL
